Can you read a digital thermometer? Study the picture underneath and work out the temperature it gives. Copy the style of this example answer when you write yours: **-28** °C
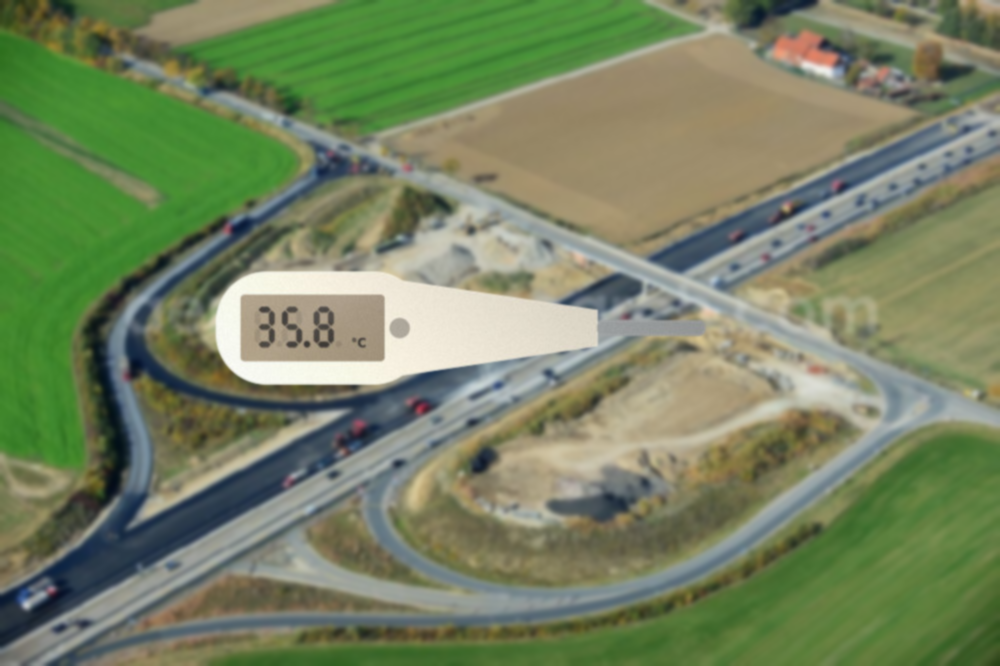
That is **35.8** °C
